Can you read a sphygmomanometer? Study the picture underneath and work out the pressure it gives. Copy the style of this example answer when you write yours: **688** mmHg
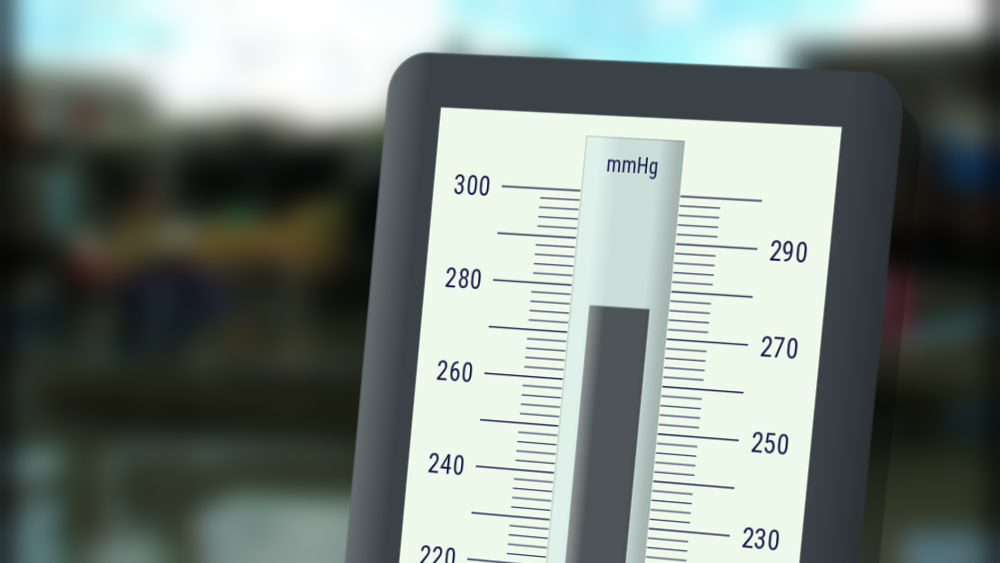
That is **276** mmHg
